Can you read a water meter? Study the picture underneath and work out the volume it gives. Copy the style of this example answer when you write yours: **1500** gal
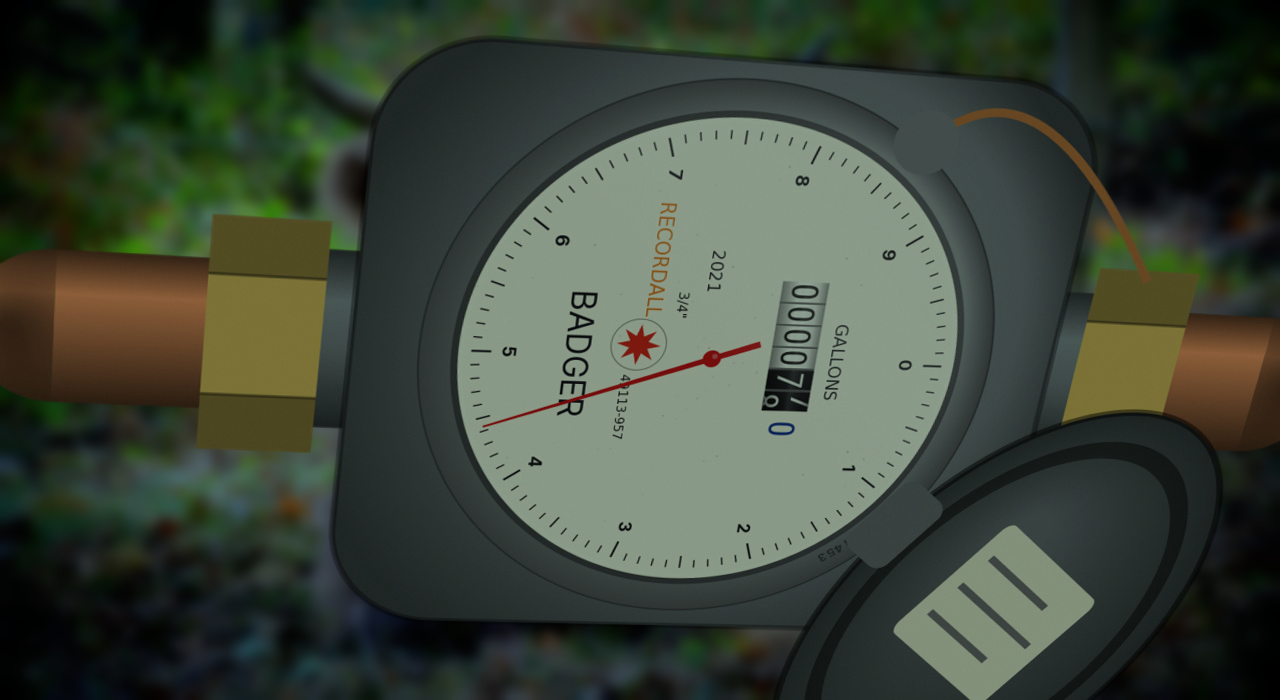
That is **774.4** gal
